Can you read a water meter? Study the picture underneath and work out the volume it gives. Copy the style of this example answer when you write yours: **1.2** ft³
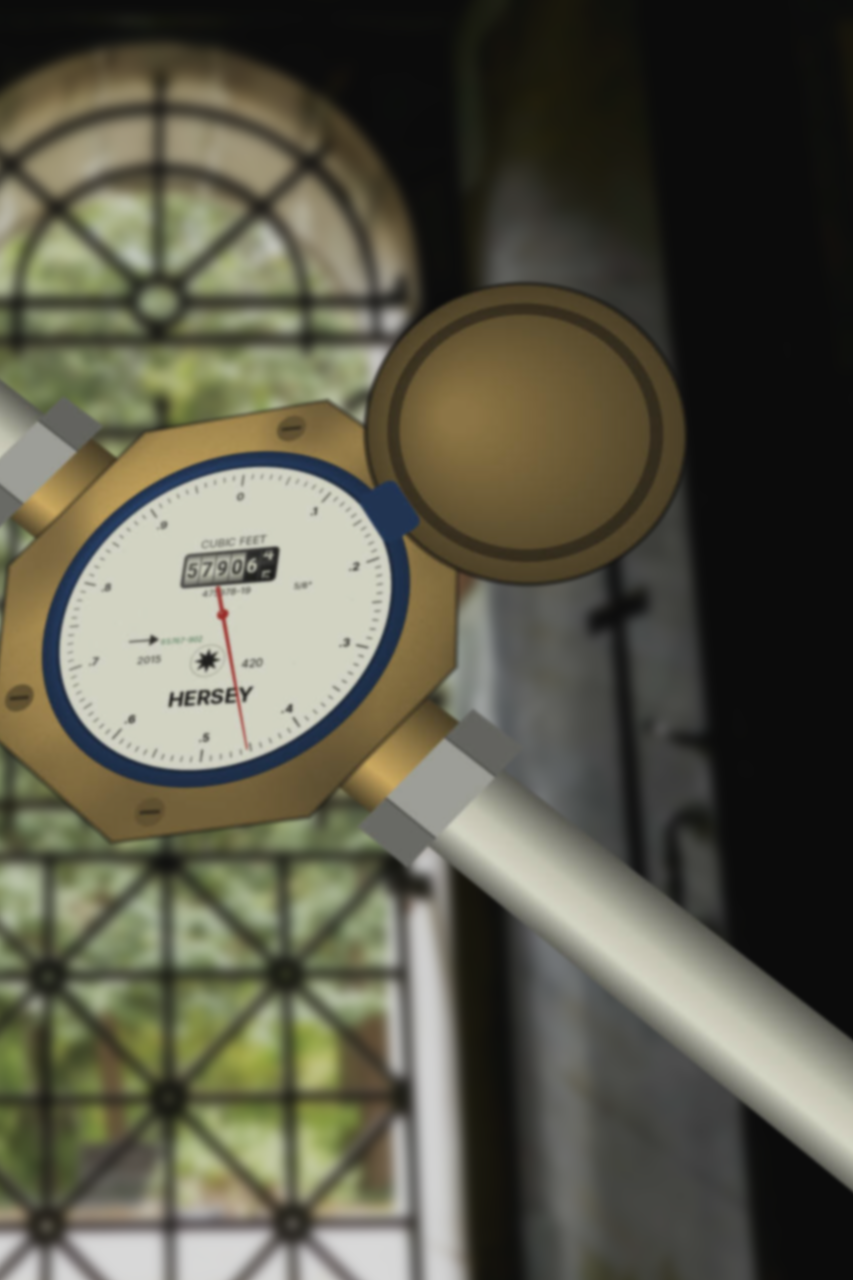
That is **579064.45** ft³
